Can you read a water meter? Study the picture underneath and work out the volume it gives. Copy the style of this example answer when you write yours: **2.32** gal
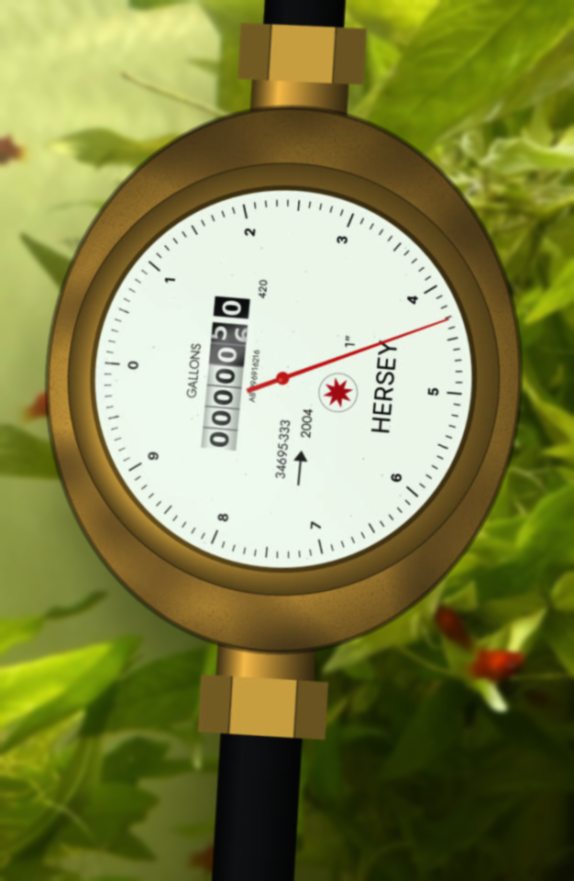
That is **54.3** gal
